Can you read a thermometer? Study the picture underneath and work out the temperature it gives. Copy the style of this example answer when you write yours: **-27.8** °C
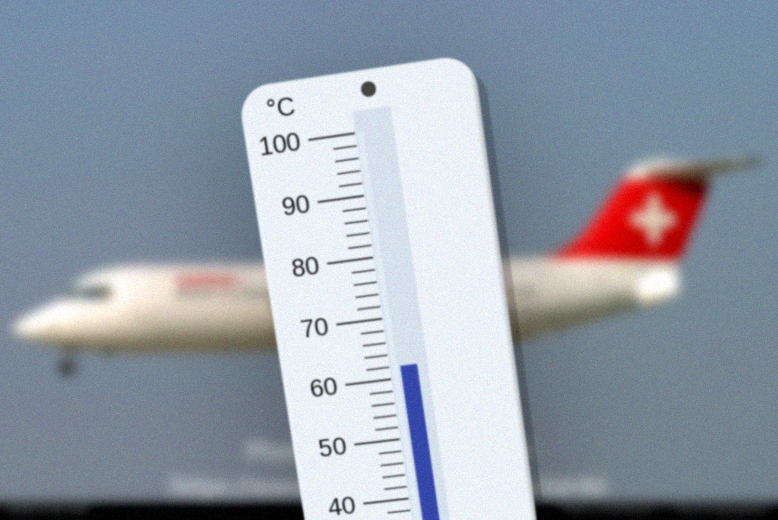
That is **62** °C
